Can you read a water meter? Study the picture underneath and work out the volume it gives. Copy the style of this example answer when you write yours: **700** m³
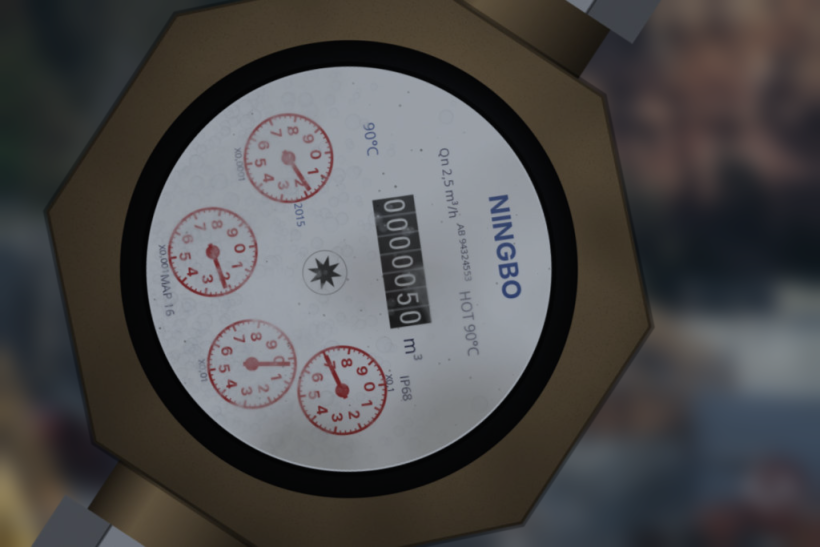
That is **50.7021** m³
